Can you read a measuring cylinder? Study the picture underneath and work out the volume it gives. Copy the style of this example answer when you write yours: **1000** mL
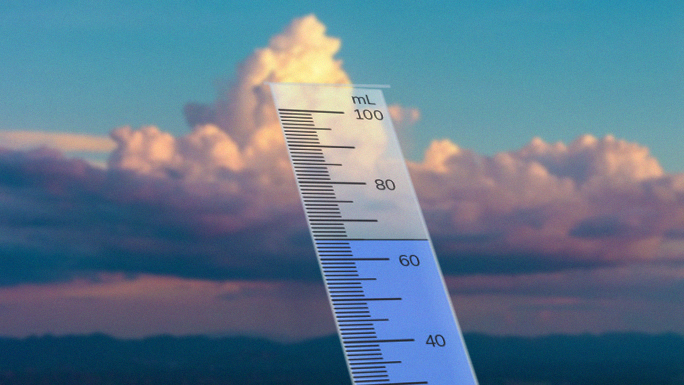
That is **65** mL
